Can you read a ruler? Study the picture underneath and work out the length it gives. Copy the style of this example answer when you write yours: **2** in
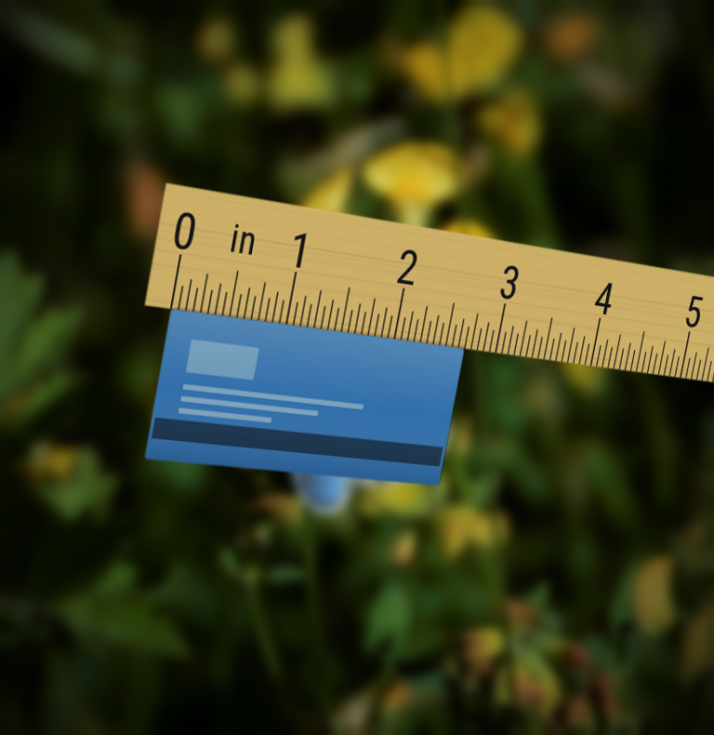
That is **2.6875** in
